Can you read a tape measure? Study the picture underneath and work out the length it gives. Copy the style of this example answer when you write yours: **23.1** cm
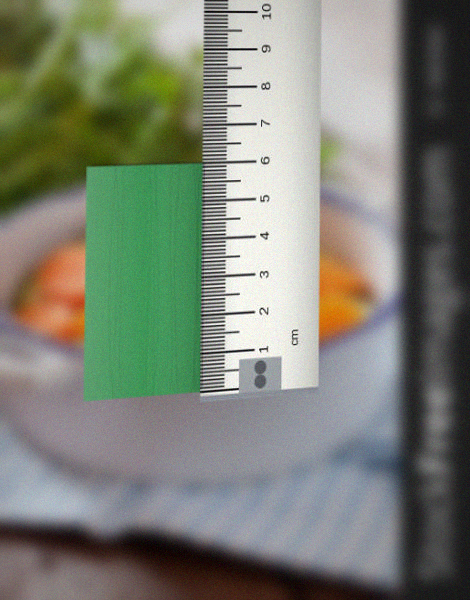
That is **6** cm
